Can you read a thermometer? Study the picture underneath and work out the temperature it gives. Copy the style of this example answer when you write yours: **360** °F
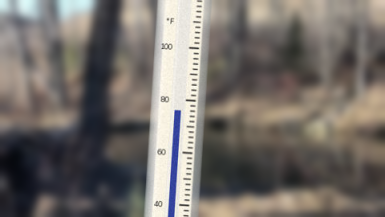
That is **76** °F
